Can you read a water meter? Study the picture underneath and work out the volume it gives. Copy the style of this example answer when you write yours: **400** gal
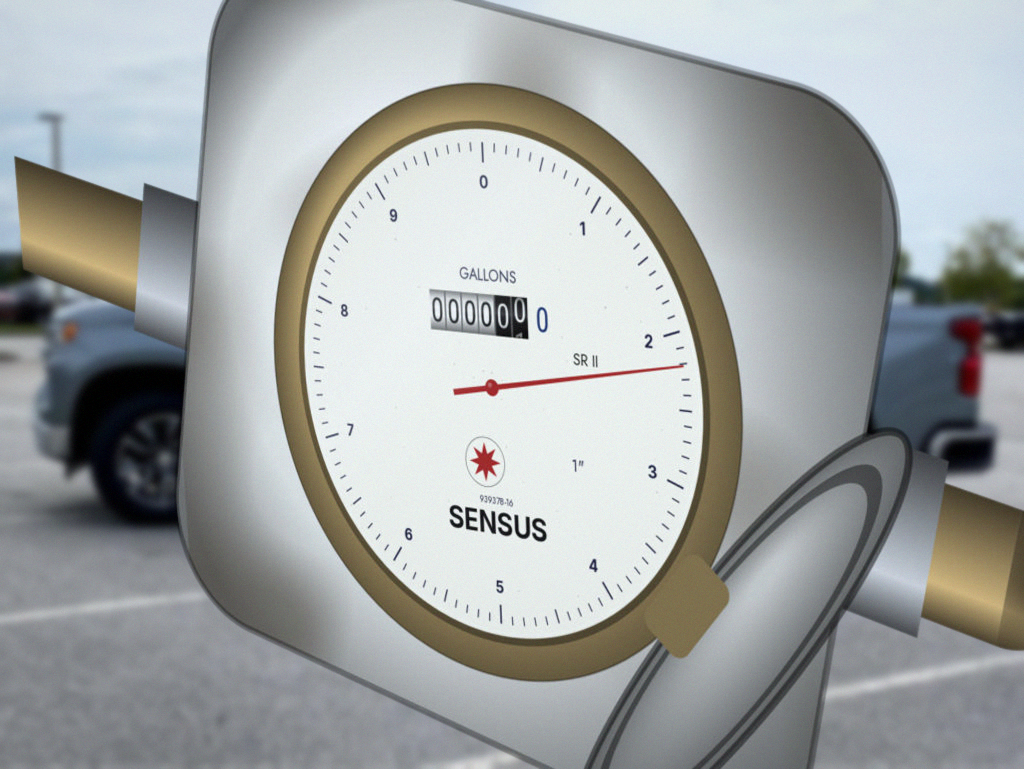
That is **2.2** gal
